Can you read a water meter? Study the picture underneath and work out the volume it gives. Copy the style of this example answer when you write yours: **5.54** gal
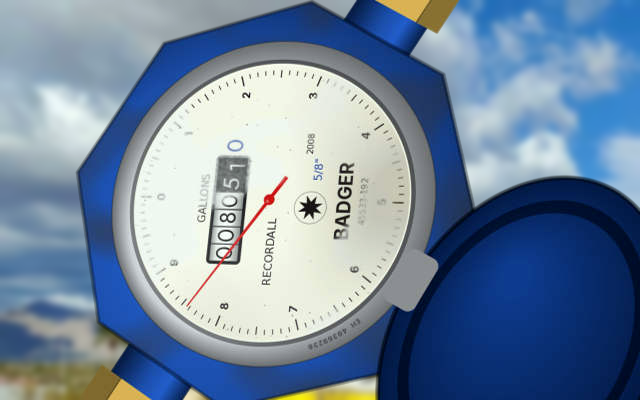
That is **80508.4** gal
